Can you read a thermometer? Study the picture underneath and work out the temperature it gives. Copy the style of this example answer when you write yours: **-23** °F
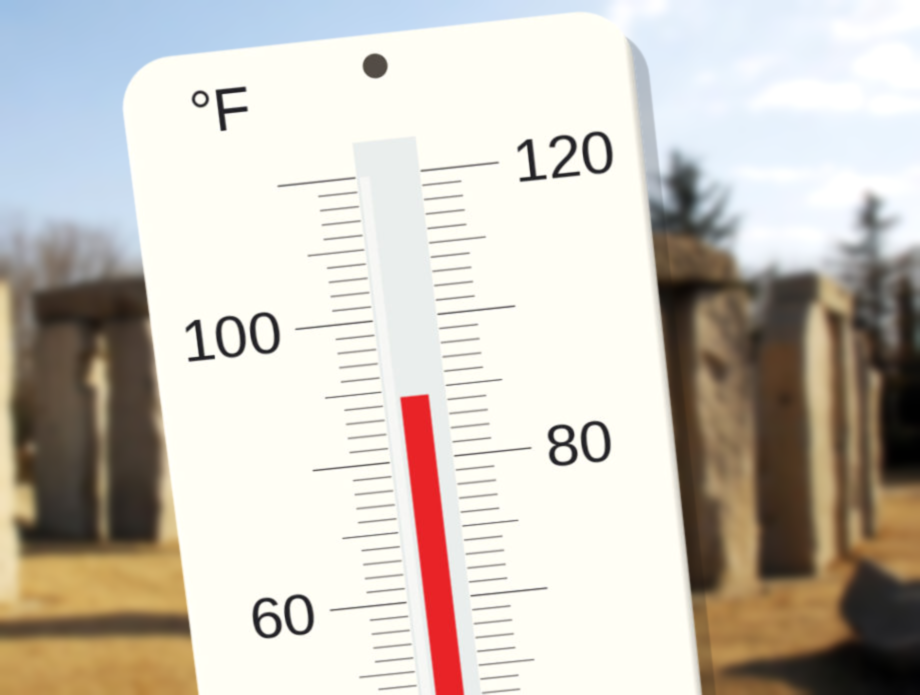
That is **89** °F
